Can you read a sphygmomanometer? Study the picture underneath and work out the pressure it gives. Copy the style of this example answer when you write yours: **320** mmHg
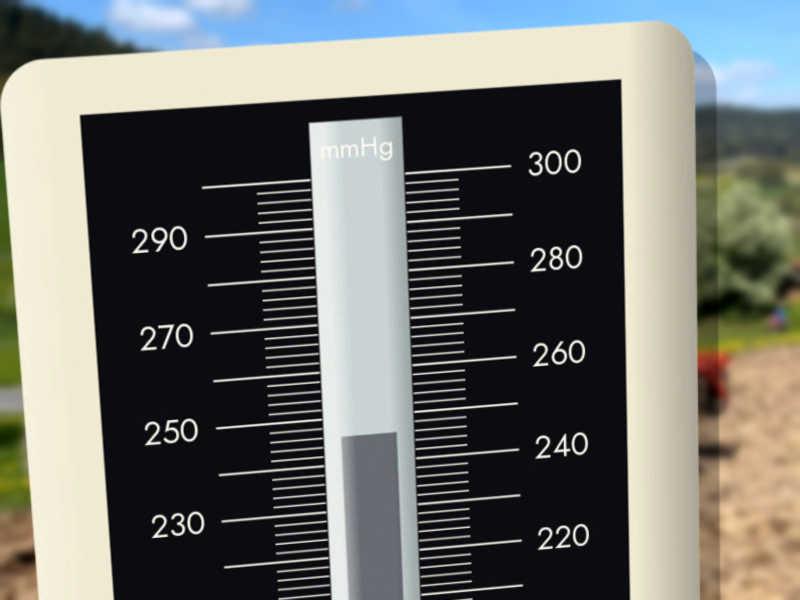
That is **246** mmHg
